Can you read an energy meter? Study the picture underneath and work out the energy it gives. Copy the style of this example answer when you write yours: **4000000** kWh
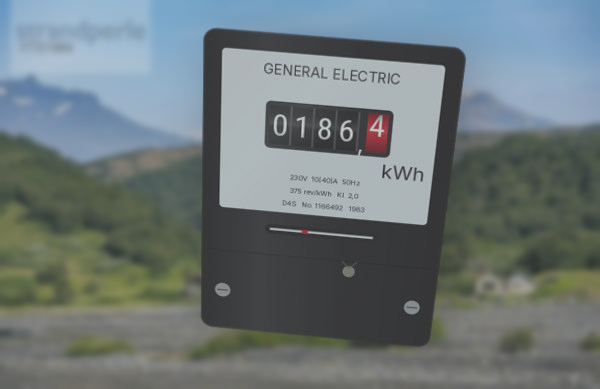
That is **186.4** kWh
